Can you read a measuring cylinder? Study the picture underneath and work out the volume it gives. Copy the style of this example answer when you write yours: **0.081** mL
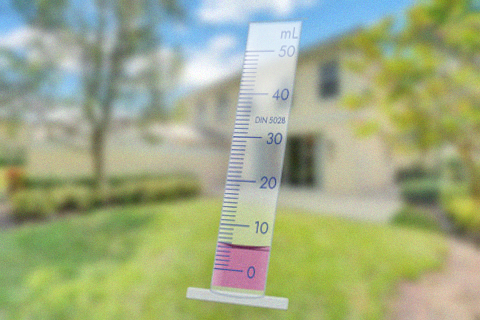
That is **5** mL
